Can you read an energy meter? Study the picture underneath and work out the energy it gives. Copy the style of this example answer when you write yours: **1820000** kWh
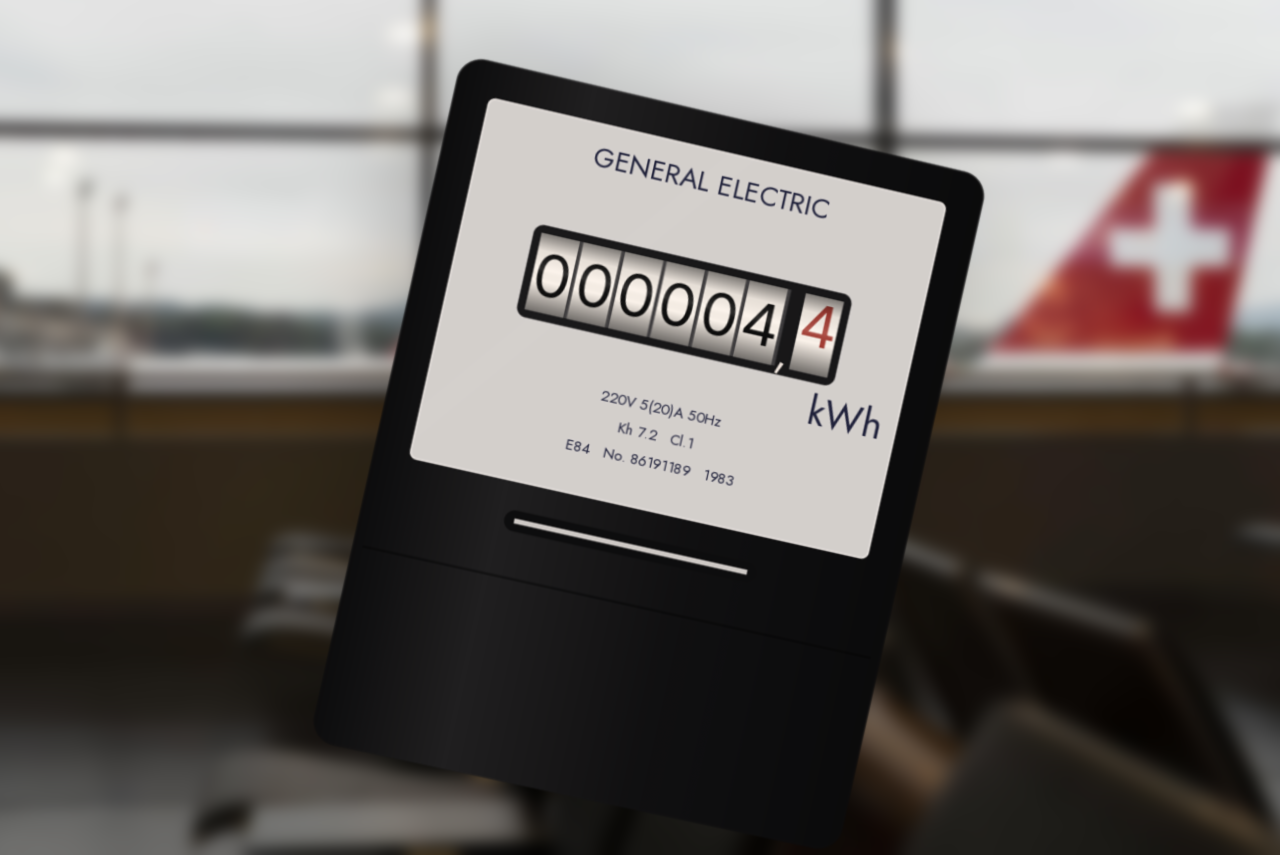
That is **4.4** kWh
